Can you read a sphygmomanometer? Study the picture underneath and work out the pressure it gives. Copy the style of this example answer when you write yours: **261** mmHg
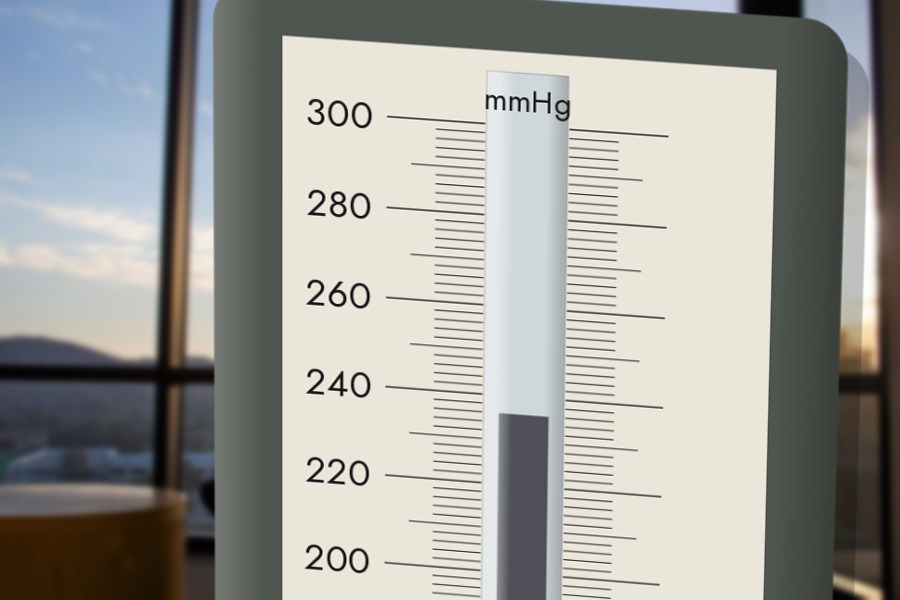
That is **236** mmHg
